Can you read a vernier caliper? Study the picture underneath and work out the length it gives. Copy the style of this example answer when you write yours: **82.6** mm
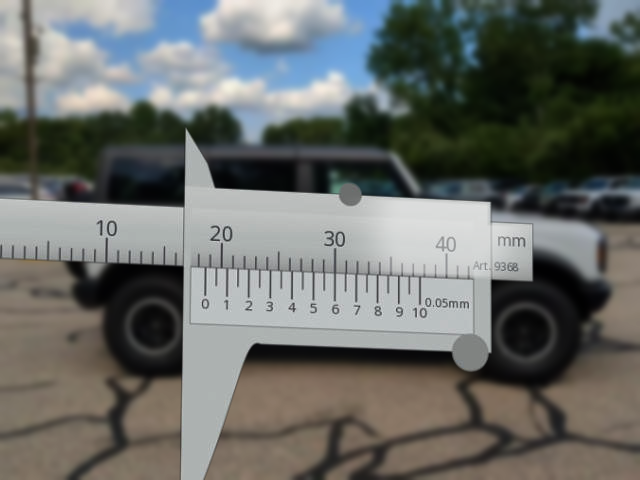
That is **18.6** mm
